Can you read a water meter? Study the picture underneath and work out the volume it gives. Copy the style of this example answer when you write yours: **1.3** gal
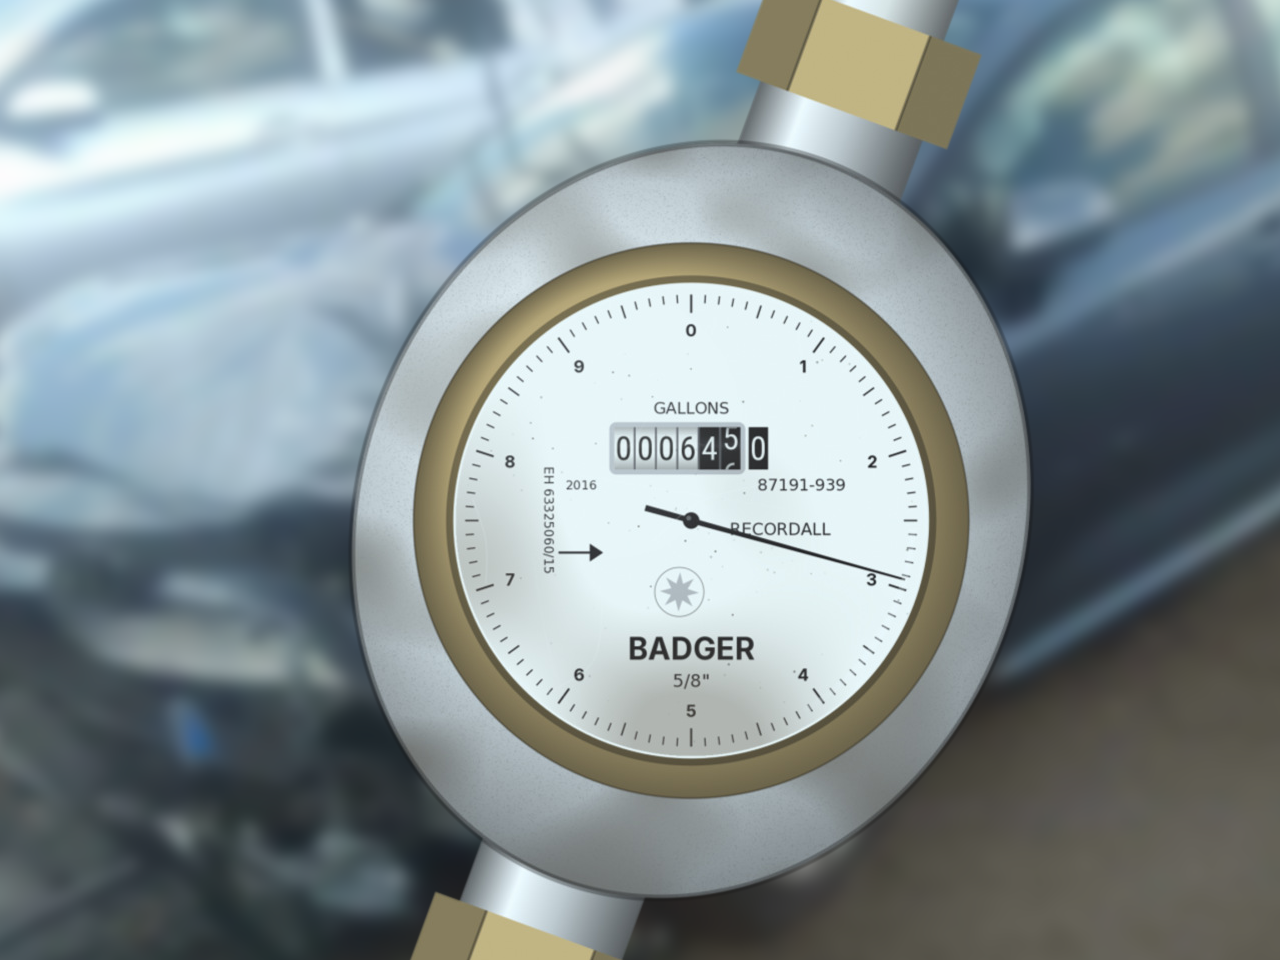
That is **6452.9** gal
